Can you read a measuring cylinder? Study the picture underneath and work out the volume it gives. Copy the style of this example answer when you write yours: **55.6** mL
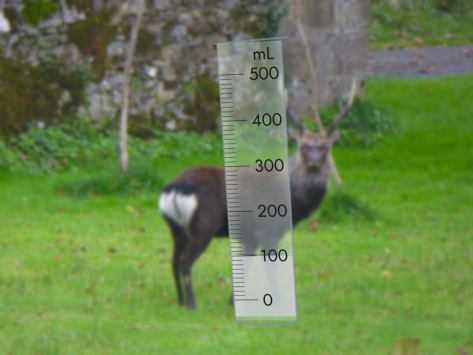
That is **100** mL
